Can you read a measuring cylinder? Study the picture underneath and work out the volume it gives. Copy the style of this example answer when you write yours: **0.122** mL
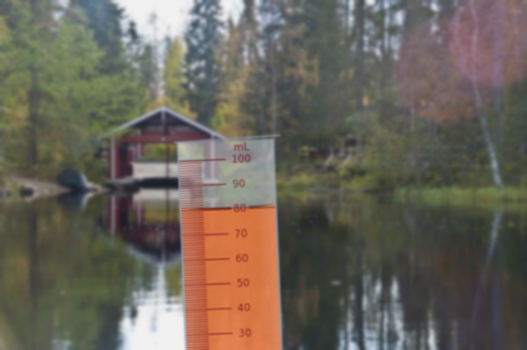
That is **80** mL
